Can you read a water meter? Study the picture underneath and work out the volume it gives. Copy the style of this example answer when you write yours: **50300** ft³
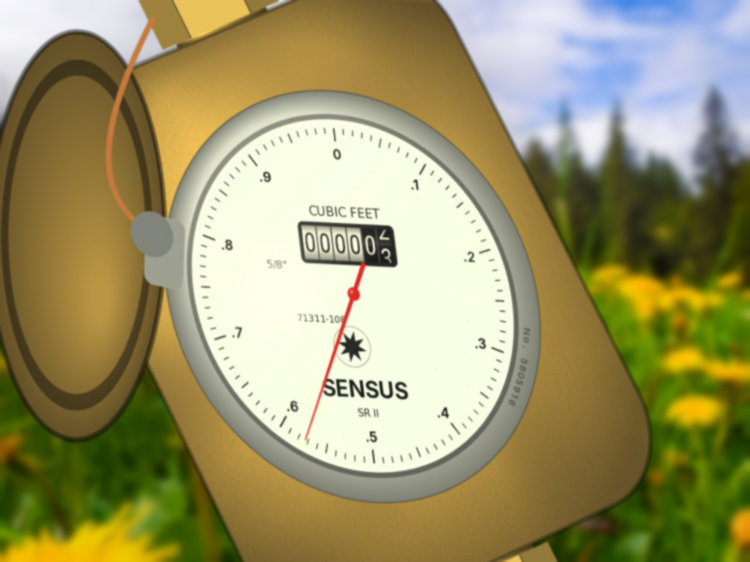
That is **2.57** ft³
